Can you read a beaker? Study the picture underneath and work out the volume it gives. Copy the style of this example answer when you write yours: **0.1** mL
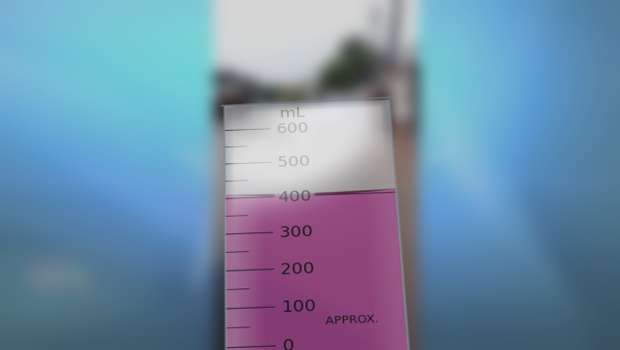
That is **400** mL
